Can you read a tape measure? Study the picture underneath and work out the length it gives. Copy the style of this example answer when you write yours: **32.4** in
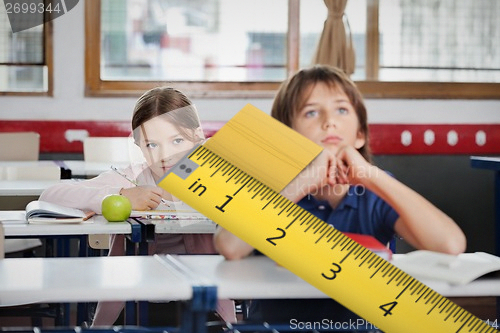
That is **1.5** in
